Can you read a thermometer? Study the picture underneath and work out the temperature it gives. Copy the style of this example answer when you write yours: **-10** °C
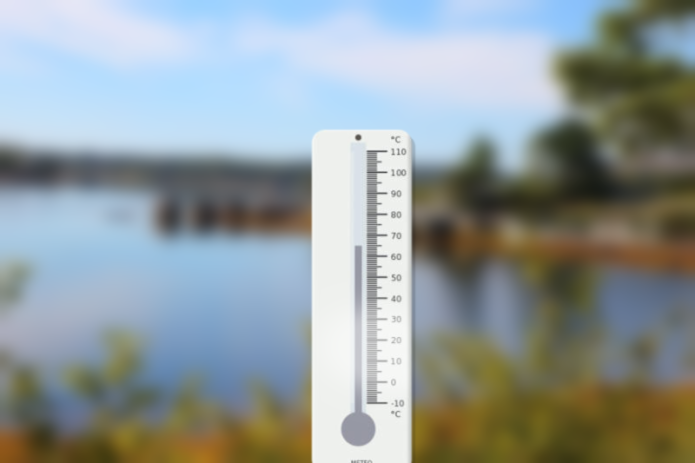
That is **65** °C
